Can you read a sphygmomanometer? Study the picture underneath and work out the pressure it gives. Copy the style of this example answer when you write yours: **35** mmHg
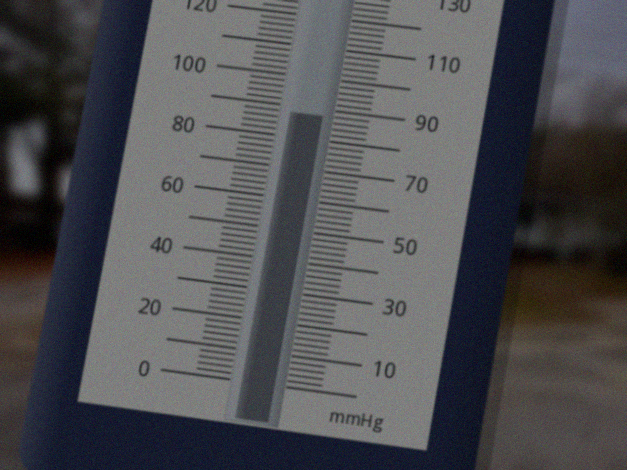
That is **88** mmHg
